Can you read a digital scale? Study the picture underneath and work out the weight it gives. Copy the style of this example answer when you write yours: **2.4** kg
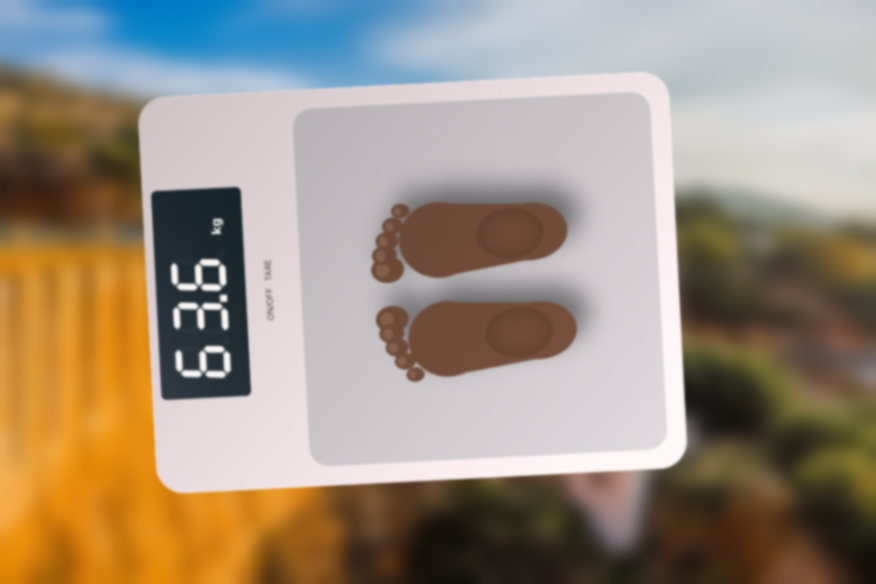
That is **63.6** kg
